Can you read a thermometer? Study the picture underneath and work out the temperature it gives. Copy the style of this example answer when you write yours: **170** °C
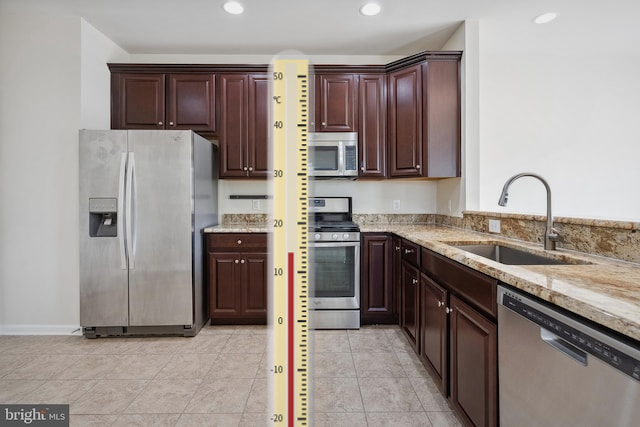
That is **14** °C
